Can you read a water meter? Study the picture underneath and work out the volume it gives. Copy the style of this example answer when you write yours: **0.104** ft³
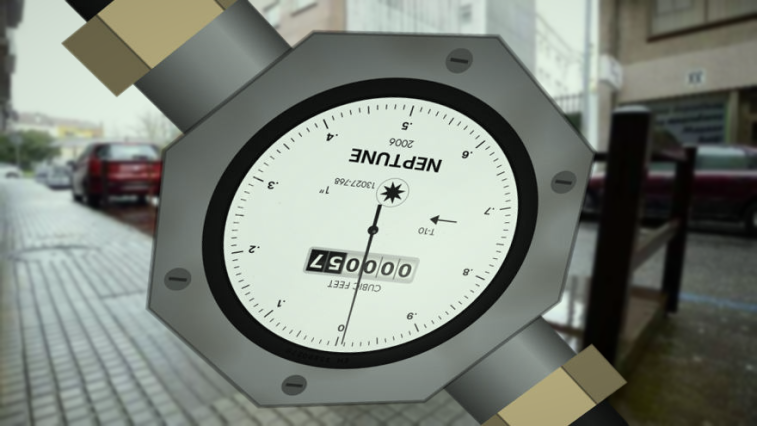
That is **56.99** ft³
